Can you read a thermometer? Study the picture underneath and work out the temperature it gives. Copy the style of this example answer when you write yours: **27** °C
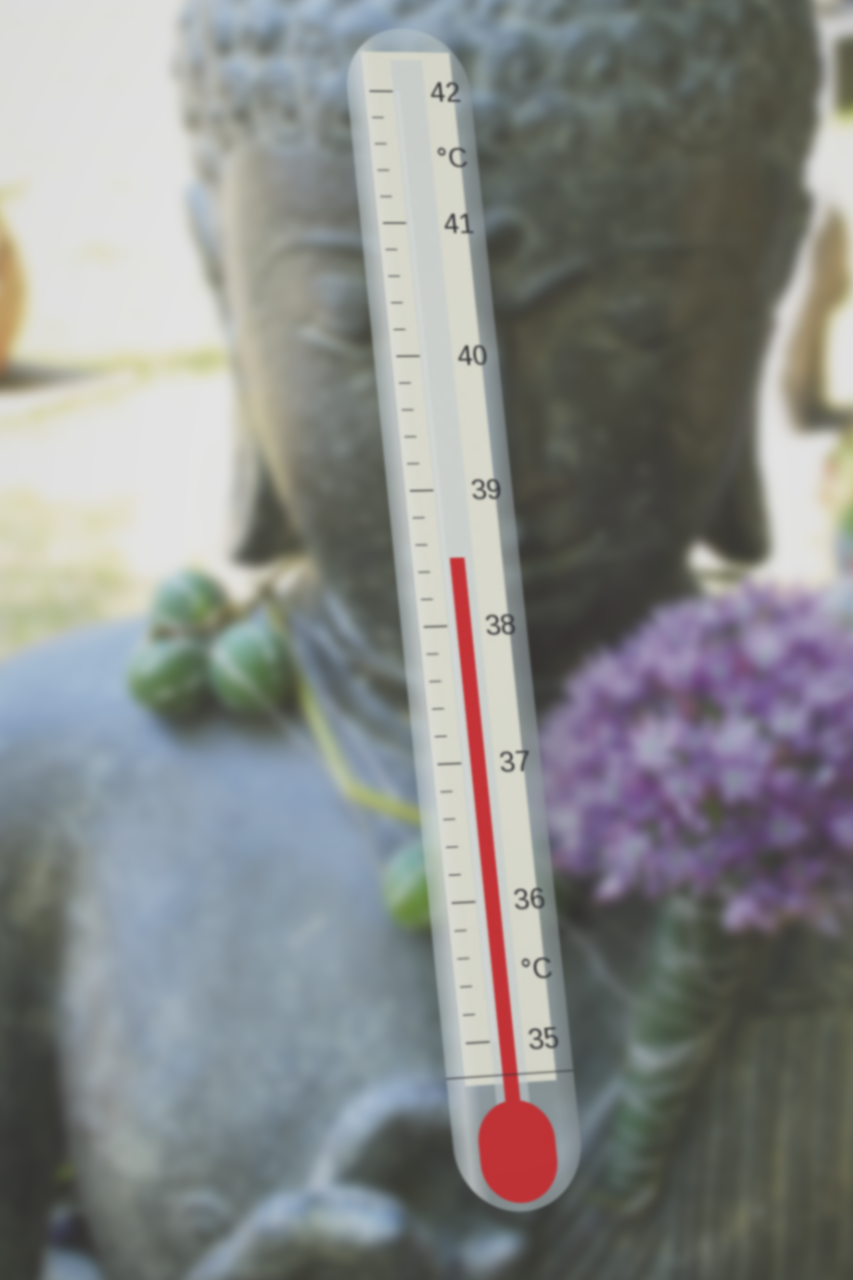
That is **38.5** °C
